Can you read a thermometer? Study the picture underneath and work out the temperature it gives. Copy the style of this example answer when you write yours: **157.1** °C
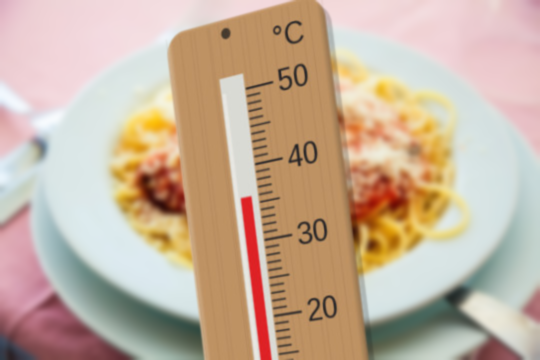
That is **36** °C
